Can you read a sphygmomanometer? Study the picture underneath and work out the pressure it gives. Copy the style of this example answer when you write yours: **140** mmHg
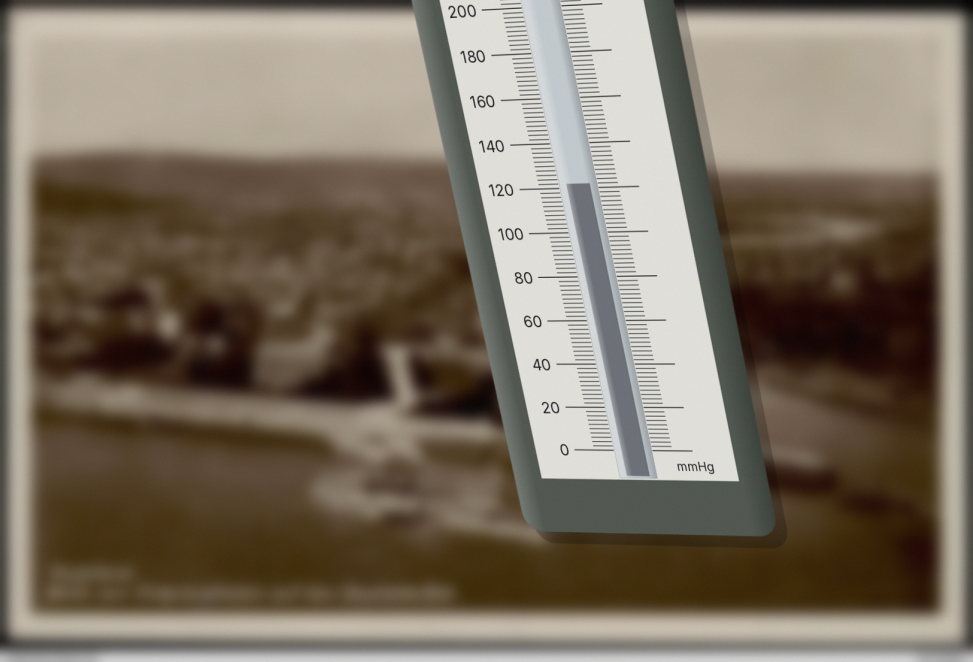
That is **122** mmHg
